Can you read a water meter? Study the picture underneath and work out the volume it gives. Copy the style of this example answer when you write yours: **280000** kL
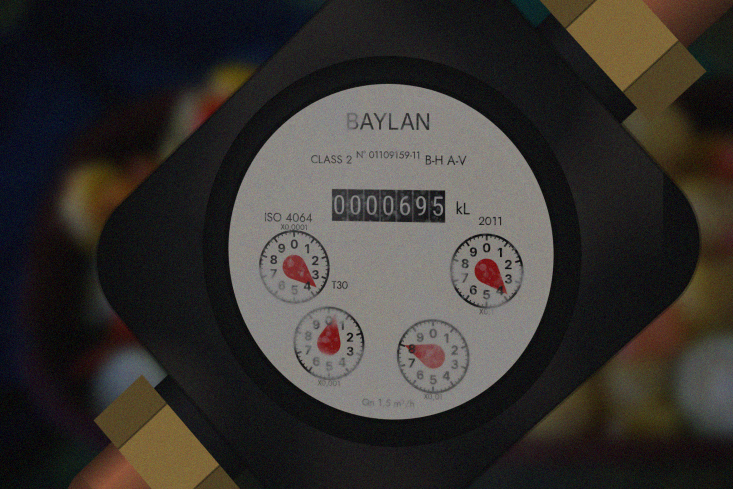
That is **695.3803** kL
